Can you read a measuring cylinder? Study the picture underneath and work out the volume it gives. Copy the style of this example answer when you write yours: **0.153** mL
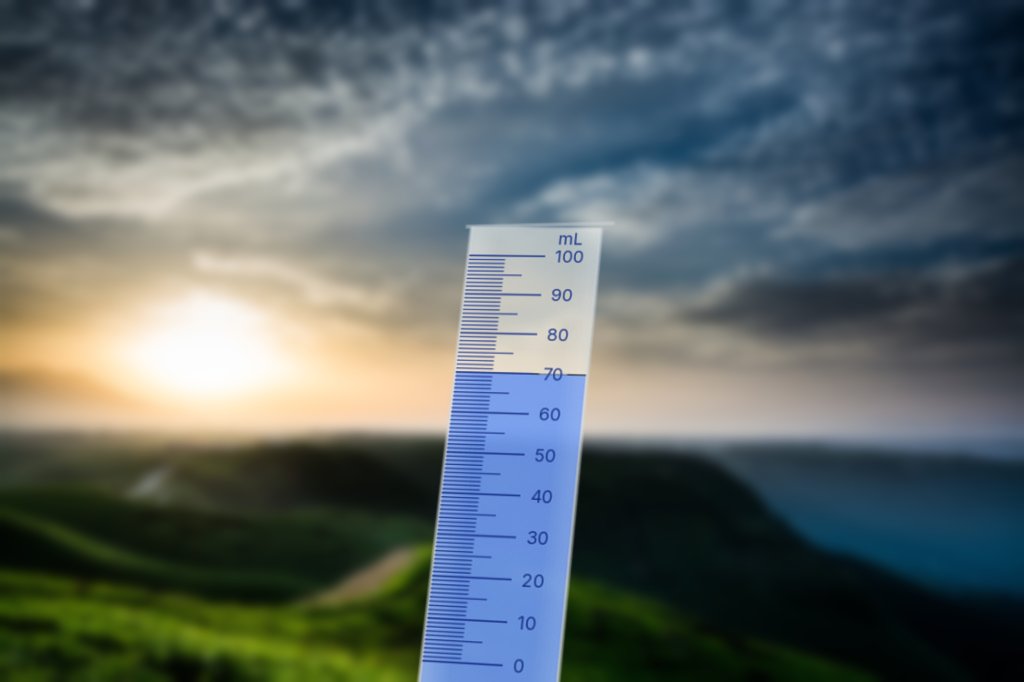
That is **70** mL
